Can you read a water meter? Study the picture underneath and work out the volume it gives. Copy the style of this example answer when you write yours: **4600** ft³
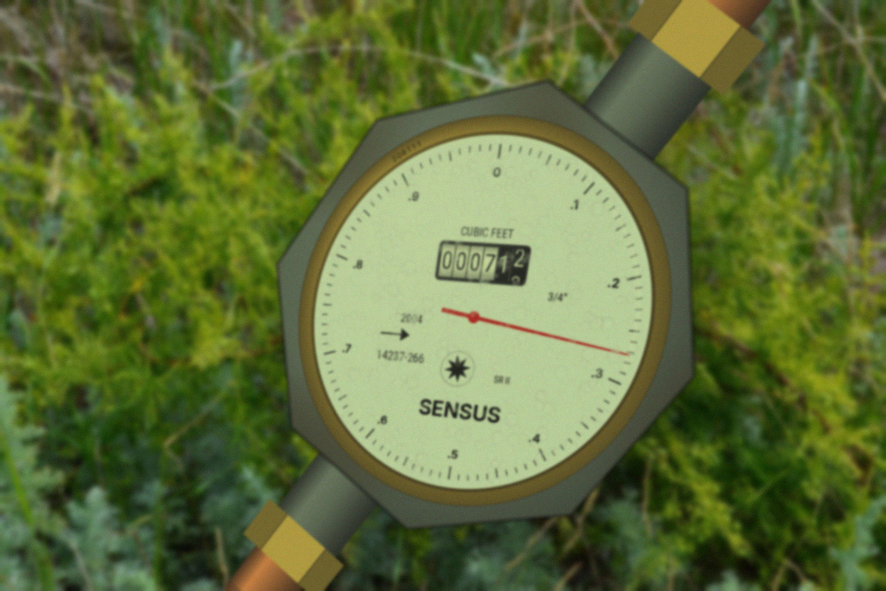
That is **712.27** ft³
